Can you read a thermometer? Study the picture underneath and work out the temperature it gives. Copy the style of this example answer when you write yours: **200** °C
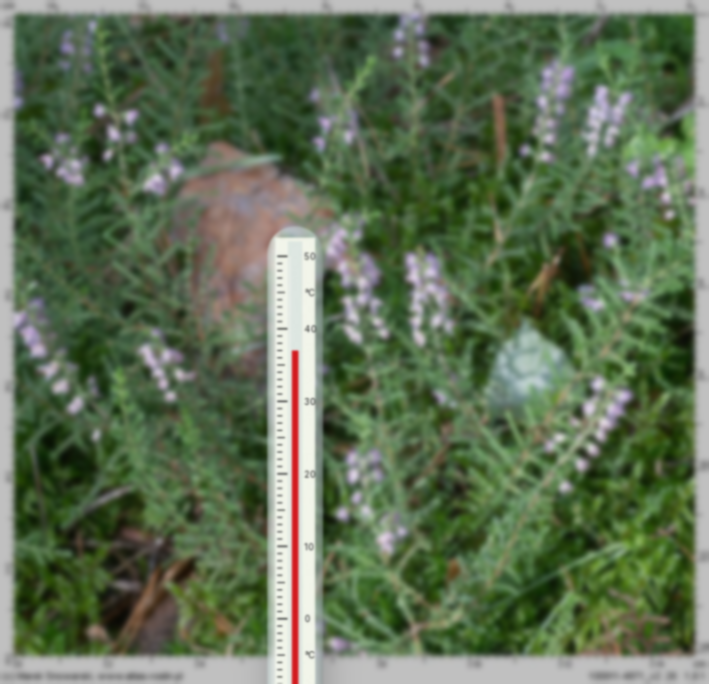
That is **37** °C
